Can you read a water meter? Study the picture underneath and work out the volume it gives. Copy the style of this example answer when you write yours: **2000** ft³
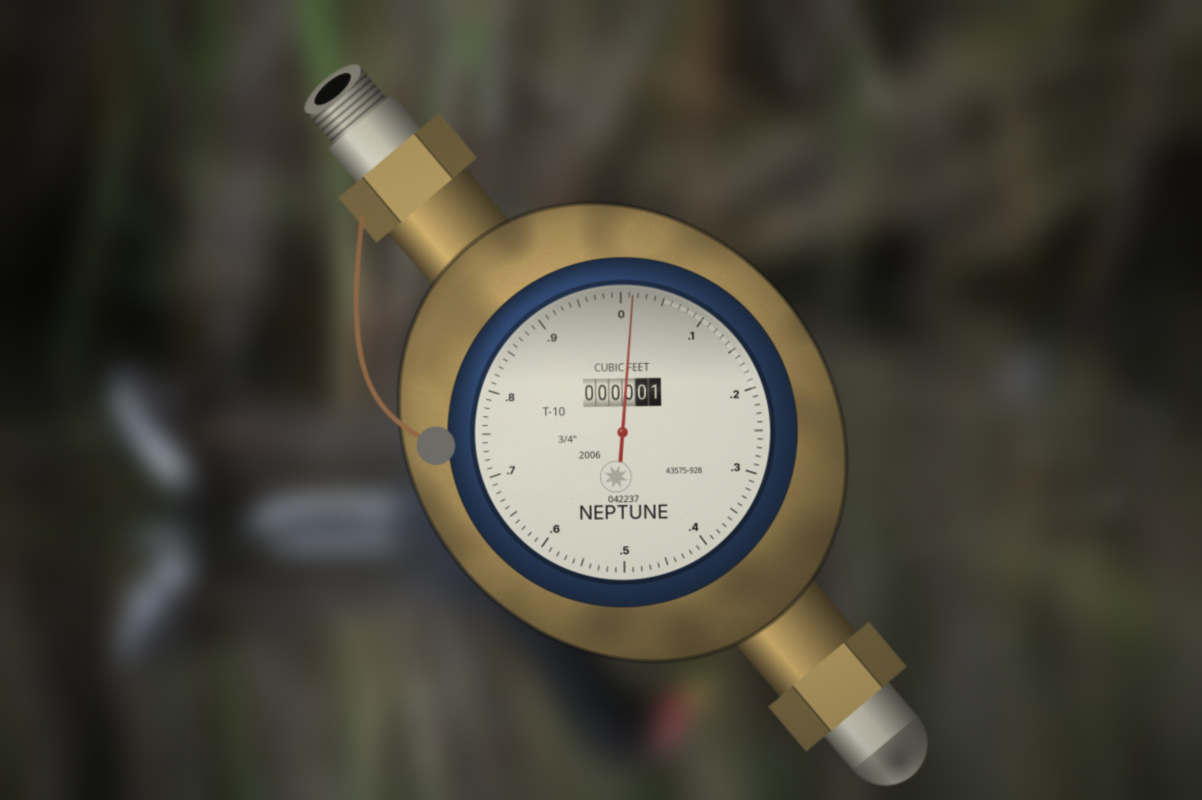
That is **1.01** ft³
